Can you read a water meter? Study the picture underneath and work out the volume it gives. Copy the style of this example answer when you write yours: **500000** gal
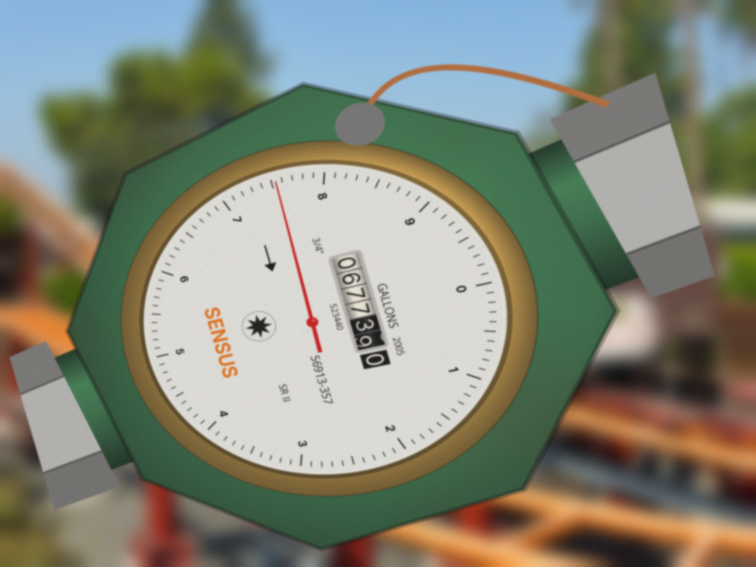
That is **677387.5** gal
